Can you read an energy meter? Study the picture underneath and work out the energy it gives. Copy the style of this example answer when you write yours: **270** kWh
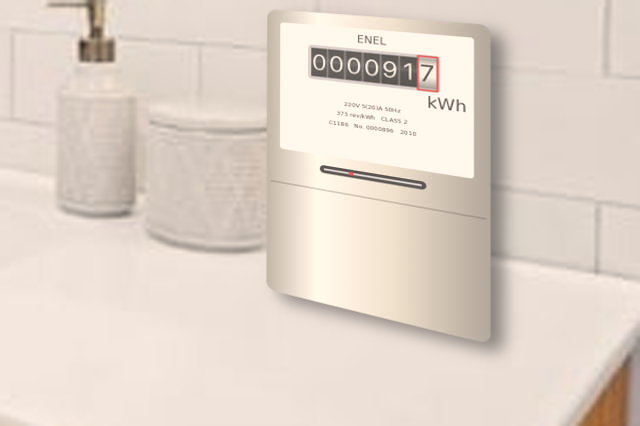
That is **91.7** kWh
